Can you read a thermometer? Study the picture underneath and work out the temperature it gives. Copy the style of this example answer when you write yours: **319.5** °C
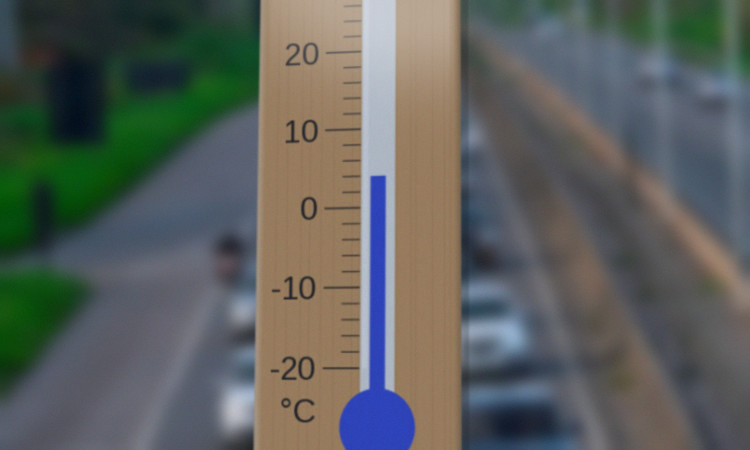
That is **4** °C
